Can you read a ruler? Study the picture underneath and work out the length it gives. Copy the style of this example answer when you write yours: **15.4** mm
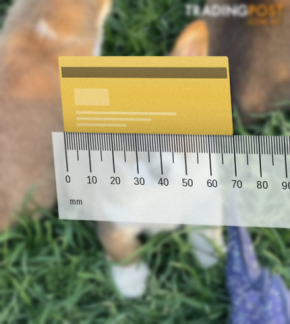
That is **70** mm
